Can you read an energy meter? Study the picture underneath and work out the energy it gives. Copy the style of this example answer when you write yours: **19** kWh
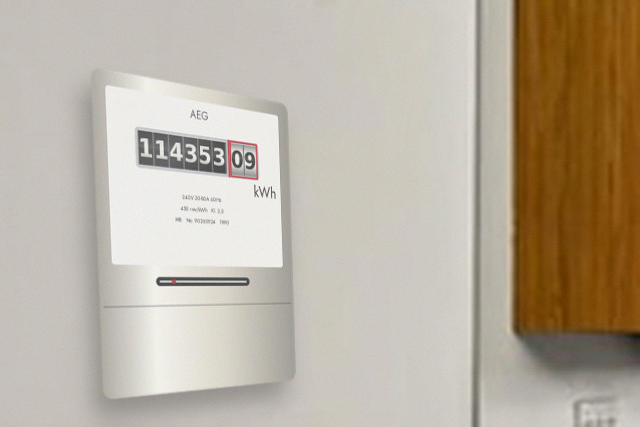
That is **114353.09** kWh
